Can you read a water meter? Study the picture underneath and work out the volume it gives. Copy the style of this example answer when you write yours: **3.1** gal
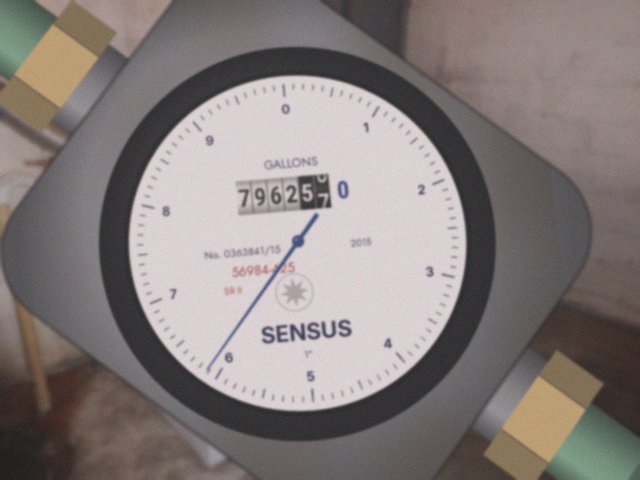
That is **7962566.1** gal
